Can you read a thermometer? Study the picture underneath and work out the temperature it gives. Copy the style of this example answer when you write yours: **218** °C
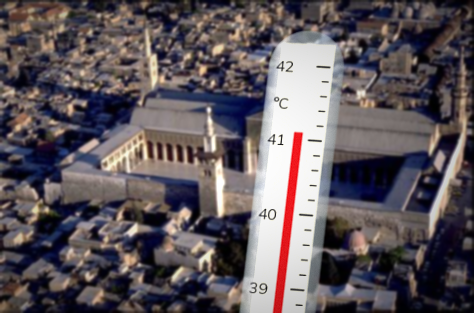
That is **41.1** °C
